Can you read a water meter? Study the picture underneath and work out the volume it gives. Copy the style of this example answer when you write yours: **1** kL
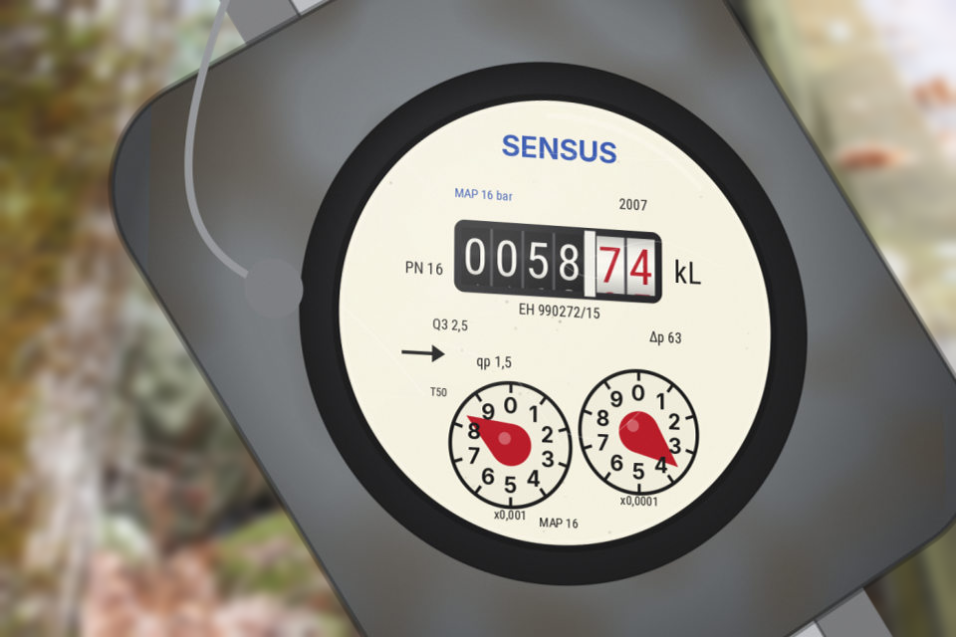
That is **58.7483** kL
